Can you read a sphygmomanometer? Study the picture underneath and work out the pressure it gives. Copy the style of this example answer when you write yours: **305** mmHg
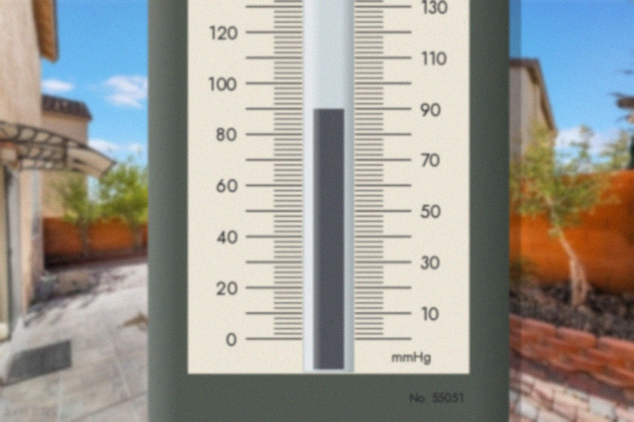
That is **90** mmHg
